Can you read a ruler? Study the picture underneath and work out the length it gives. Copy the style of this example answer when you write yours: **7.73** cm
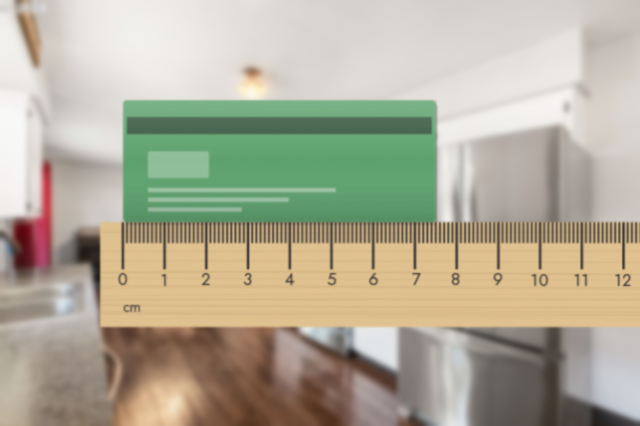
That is **7.5** cm
